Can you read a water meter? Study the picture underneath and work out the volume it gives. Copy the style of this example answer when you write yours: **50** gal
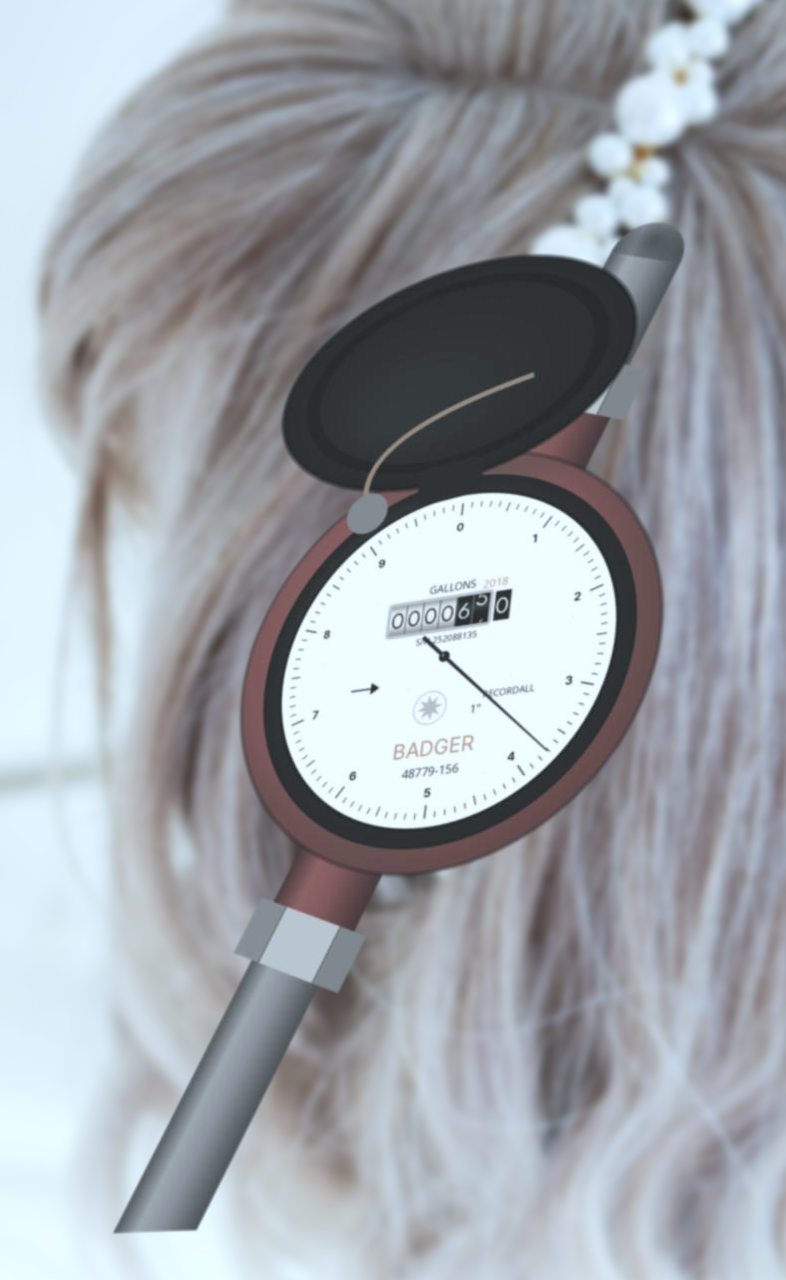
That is **653.7** gal
